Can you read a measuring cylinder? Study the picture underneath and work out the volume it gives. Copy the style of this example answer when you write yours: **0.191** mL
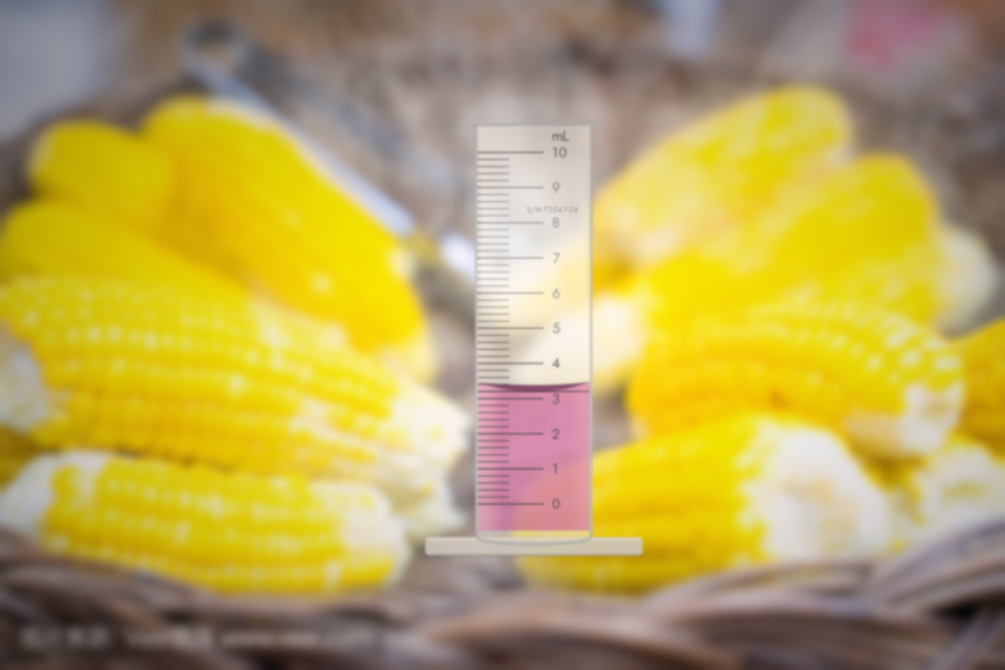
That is **3.2** mL
